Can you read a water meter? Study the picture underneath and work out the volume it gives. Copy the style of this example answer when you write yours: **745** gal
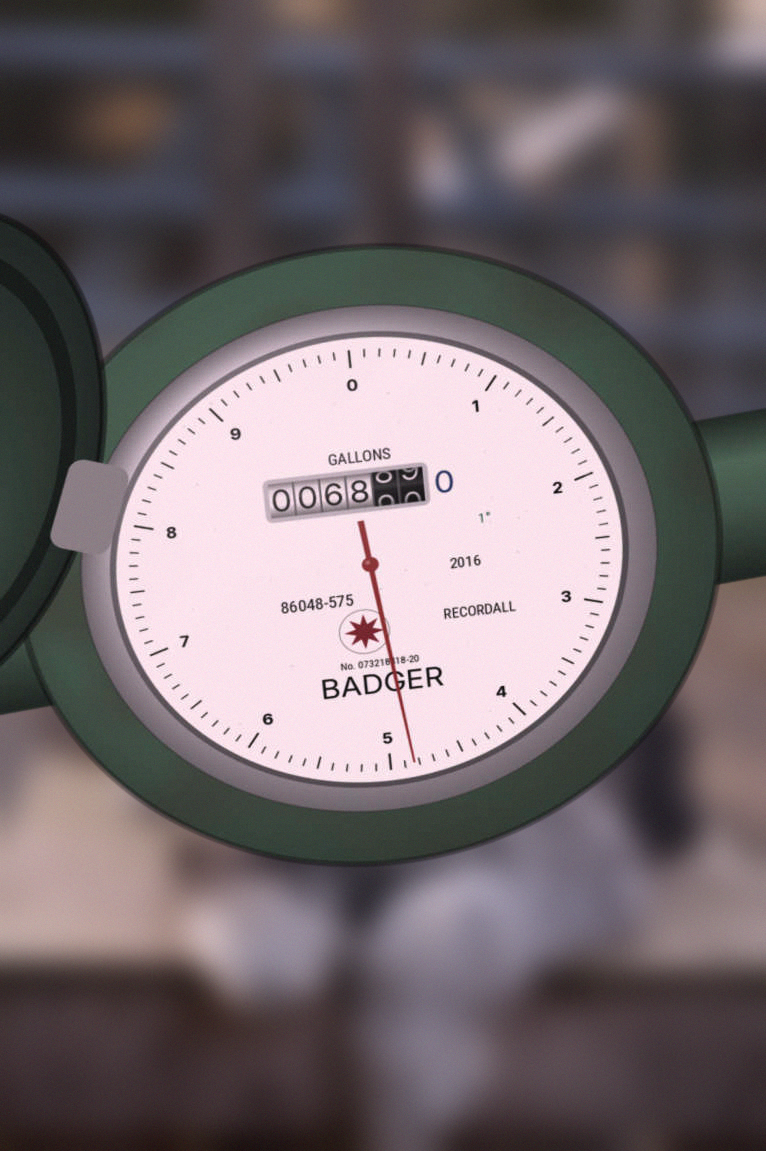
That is **68894.8** gal
